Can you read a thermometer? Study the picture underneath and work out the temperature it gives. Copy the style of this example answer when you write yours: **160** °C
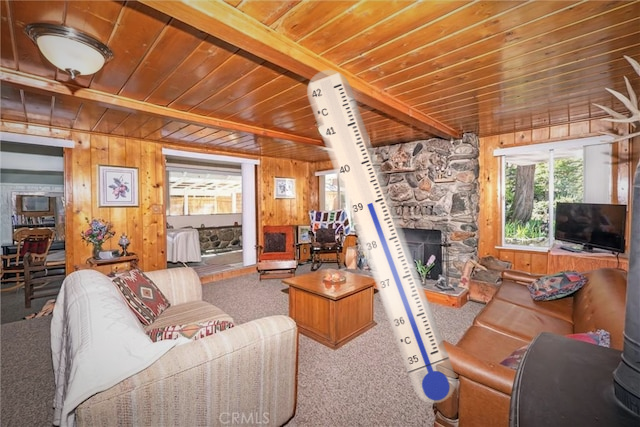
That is **39** °C
